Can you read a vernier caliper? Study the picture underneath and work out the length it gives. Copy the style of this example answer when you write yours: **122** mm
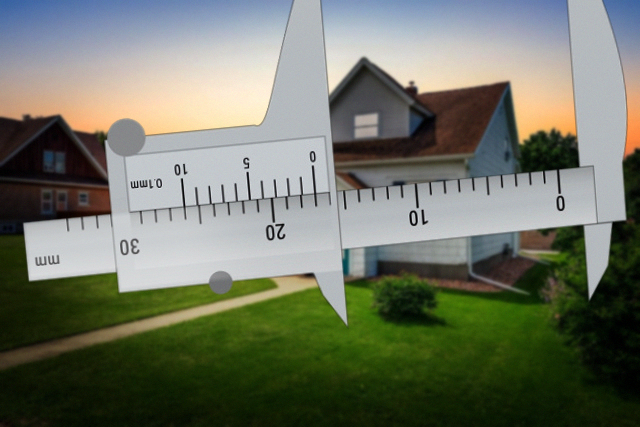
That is **17.0** mm
